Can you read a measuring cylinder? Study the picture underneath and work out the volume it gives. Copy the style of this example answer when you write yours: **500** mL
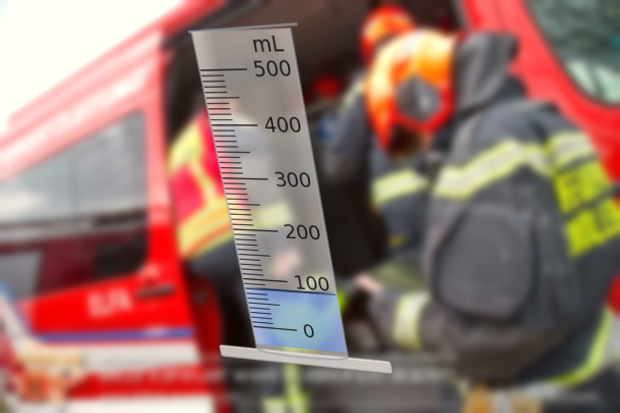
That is **80** mL
